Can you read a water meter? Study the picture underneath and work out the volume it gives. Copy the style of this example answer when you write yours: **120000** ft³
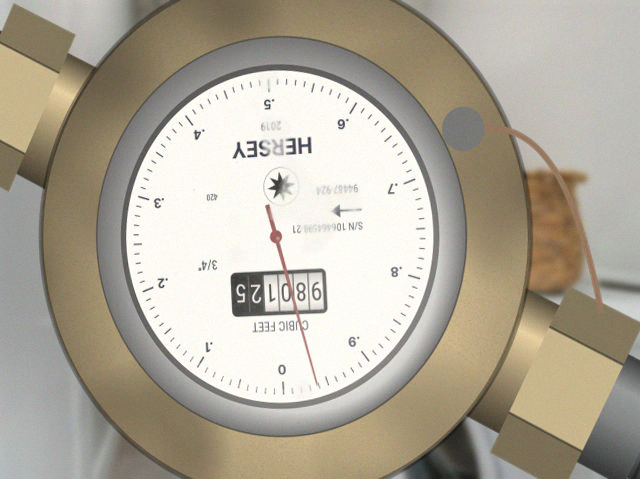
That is **980124.96** ft³
